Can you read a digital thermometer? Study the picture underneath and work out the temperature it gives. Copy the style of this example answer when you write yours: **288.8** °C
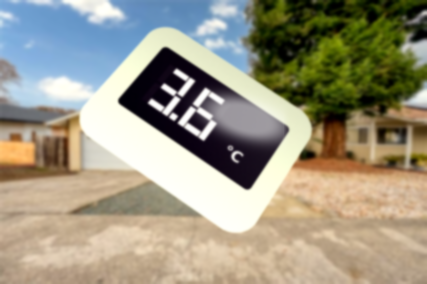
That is **3.6** °C
